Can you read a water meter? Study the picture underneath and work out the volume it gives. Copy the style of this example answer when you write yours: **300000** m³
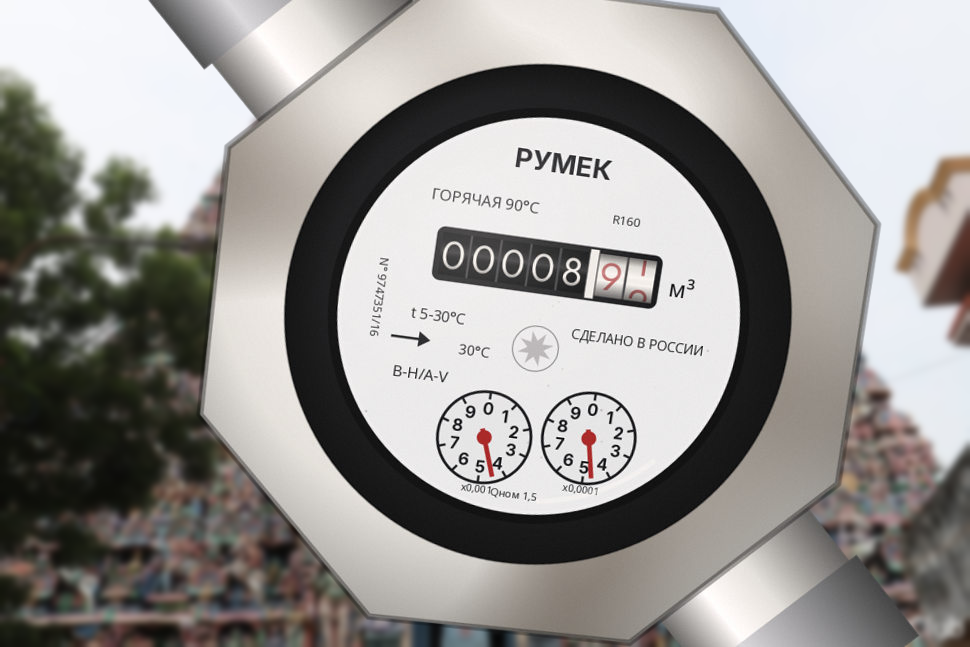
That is **8.9144** m³
